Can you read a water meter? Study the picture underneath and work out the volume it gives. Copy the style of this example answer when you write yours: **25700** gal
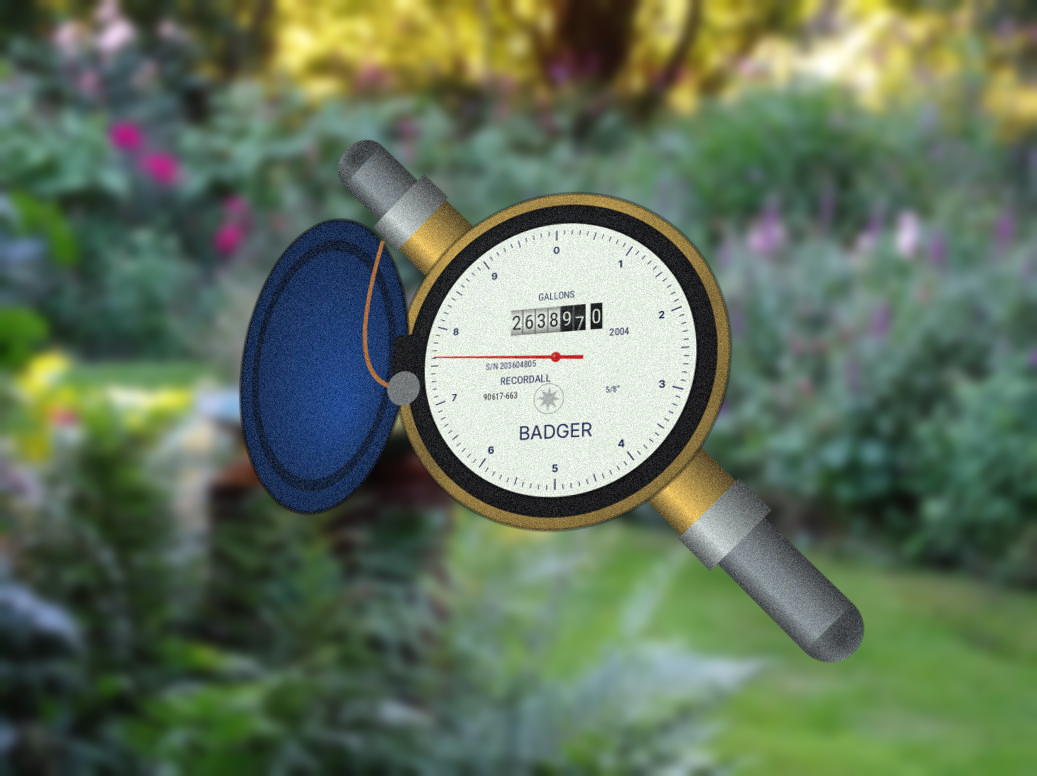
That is **2638967.6** gal
